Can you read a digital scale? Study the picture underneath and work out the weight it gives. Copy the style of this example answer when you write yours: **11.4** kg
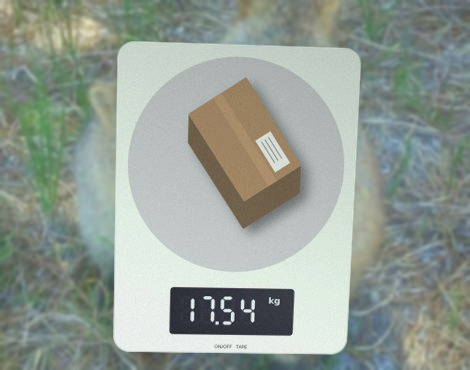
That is **17.54** kg
